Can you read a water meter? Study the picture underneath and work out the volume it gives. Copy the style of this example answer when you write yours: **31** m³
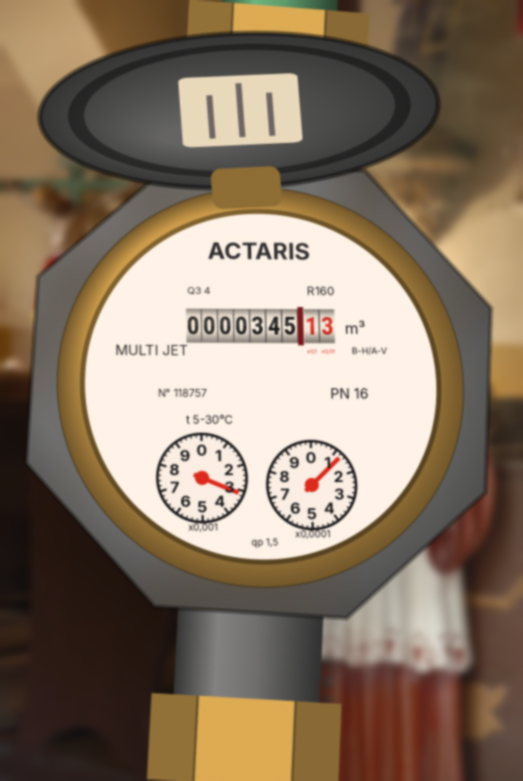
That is **345.1331** m³
